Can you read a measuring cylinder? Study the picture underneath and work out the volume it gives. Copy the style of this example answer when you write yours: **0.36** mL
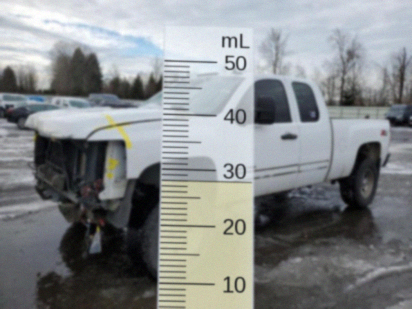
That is **28** mL
